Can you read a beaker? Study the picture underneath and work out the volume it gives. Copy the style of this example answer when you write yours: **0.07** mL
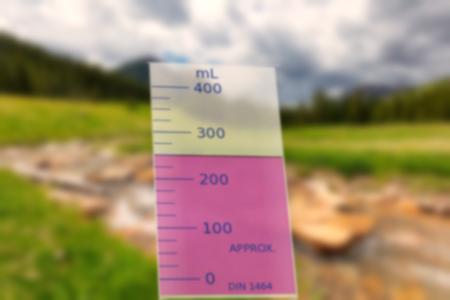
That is **250** mL
